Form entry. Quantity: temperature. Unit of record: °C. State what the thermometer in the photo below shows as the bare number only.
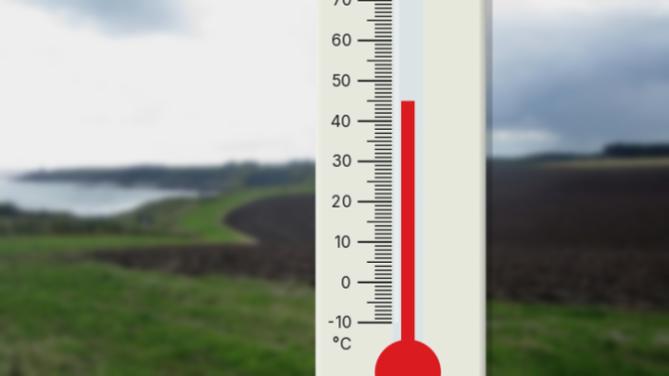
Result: 45
